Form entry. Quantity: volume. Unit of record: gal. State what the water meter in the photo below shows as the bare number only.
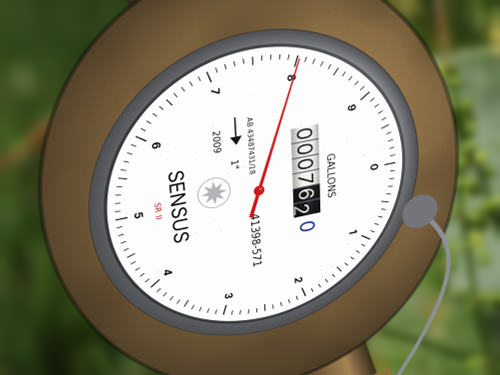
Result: 7618.0
